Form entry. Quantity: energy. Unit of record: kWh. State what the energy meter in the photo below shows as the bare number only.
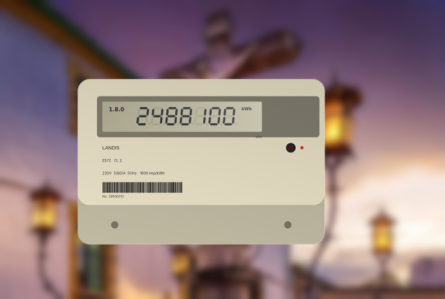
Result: 2488100
